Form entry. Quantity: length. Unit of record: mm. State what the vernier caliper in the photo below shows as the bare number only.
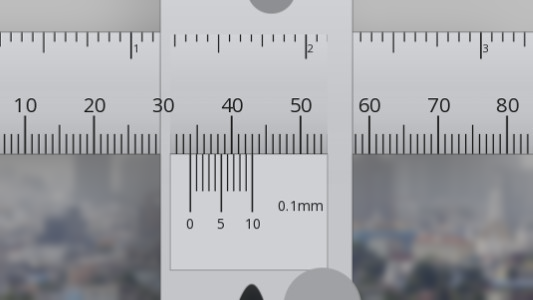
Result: 34.0
